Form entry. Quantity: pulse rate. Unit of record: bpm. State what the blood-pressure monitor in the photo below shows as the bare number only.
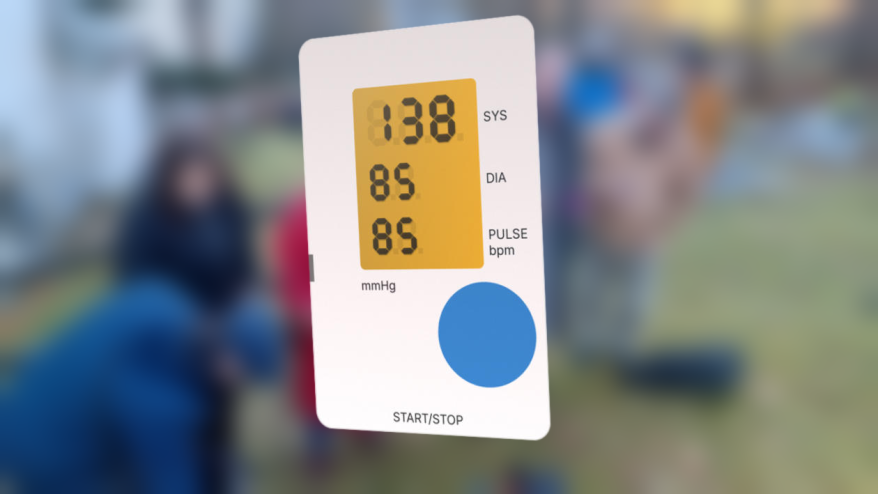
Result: 85
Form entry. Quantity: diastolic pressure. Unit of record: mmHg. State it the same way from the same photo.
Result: 85
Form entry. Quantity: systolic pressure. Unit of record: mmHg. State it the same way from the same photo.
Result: 138
